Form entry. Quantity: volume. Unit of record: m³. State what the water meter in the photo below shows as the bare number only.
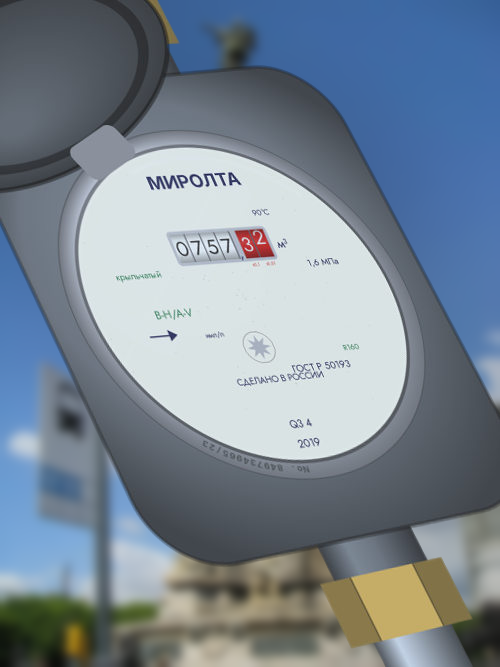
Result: 757.32
